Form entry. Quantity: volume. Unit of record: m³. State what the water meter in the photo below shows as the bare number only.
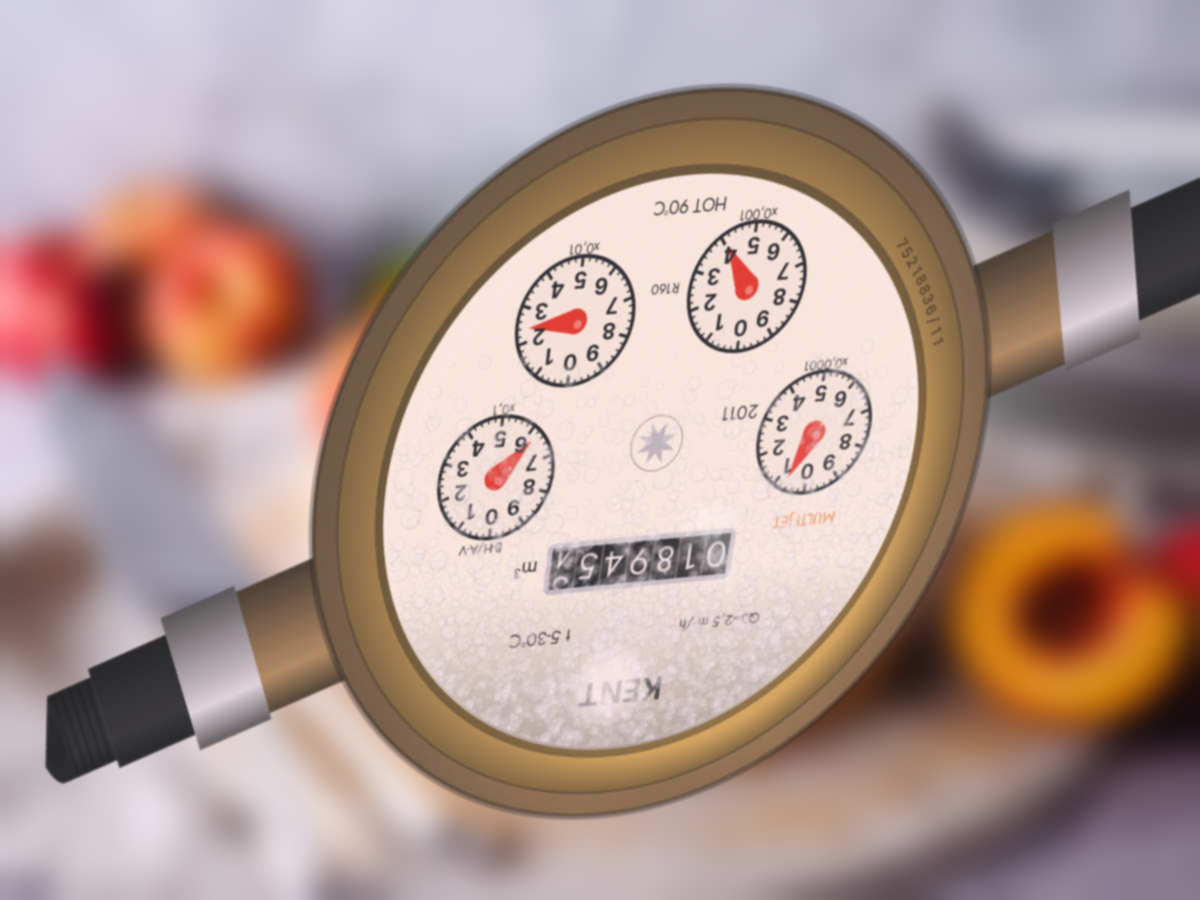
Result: 189453.6240
